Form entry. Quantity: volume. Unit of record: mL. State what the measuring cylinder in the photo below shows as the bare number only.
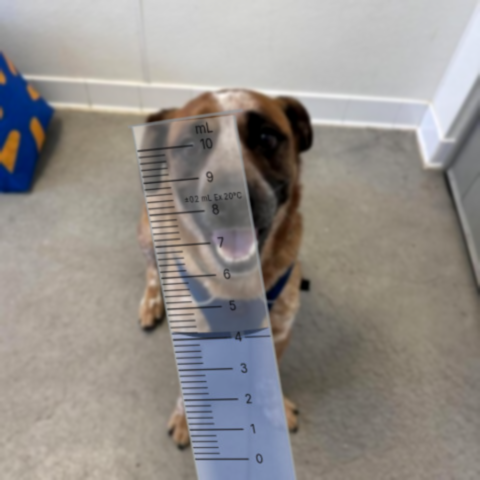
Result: 4
